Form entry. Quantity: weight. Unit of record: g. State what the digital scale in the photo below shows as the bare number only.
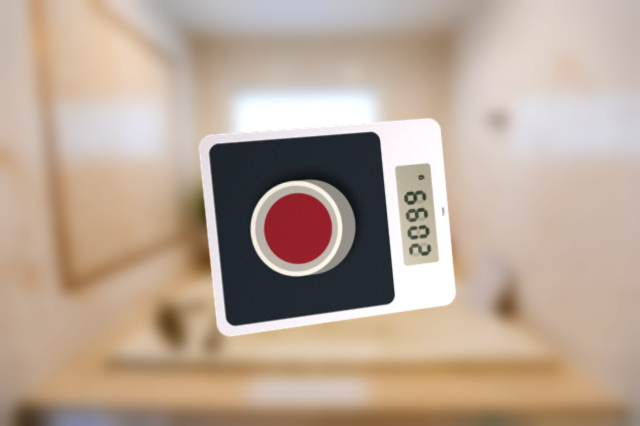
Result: 2099
